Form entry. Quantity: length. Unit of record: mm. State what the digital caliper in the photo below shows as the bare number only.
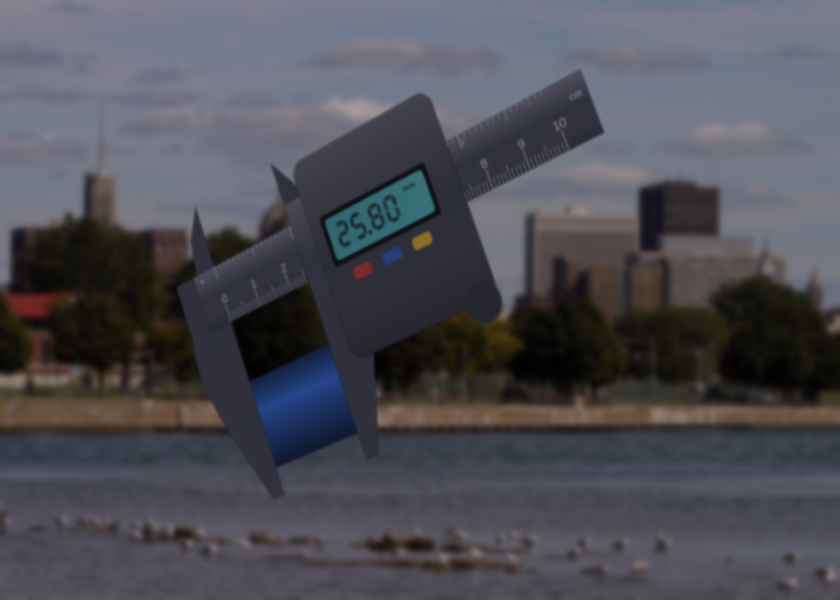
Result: 25.80
